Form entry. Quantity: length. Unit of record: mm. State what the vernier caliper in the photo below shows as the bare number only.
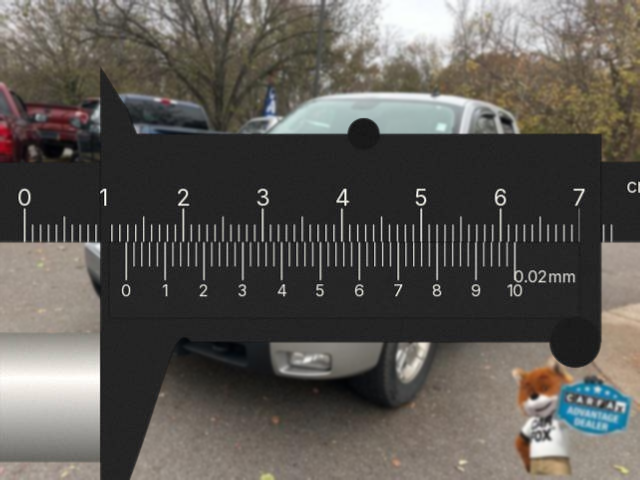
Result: 12.8
